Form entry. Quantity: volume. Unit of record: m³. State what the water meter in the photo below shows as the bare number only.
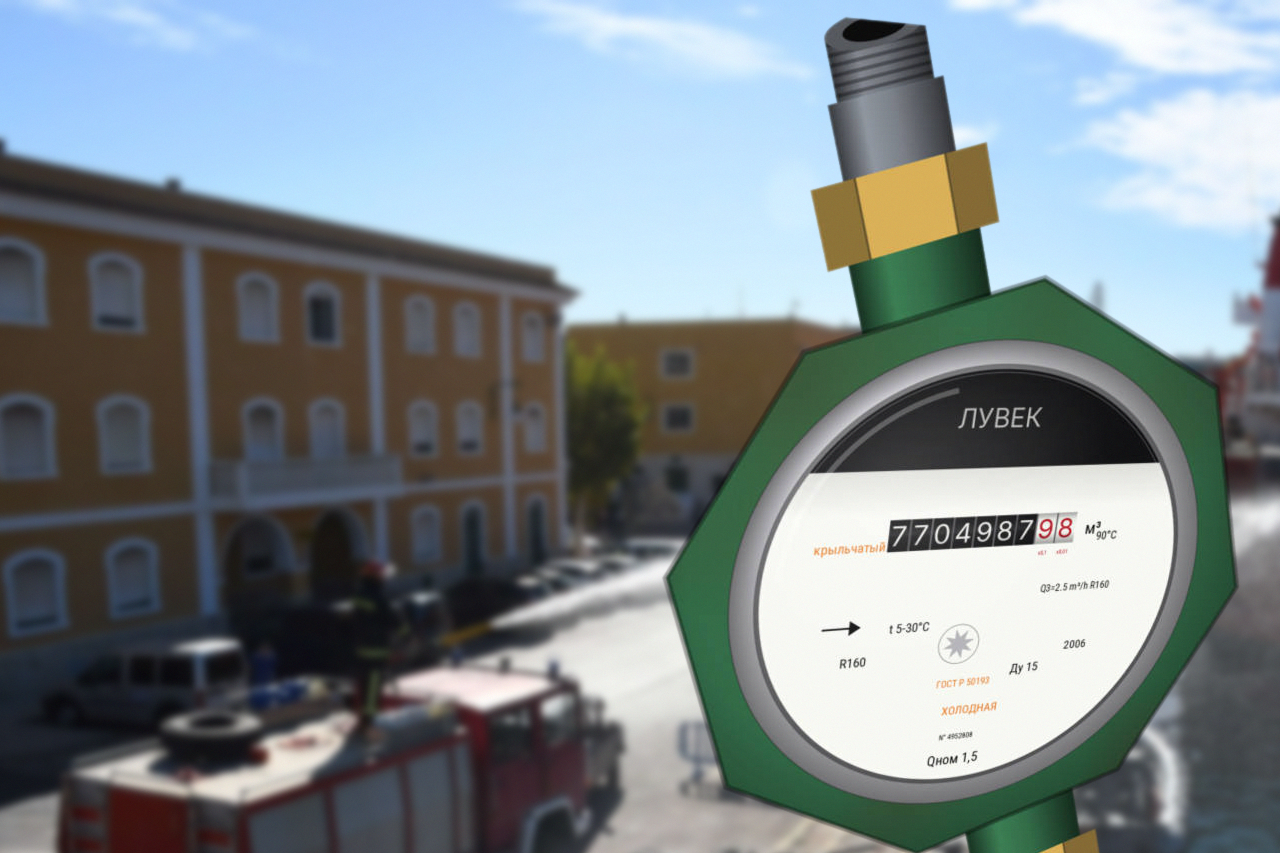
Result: 7704987.98
